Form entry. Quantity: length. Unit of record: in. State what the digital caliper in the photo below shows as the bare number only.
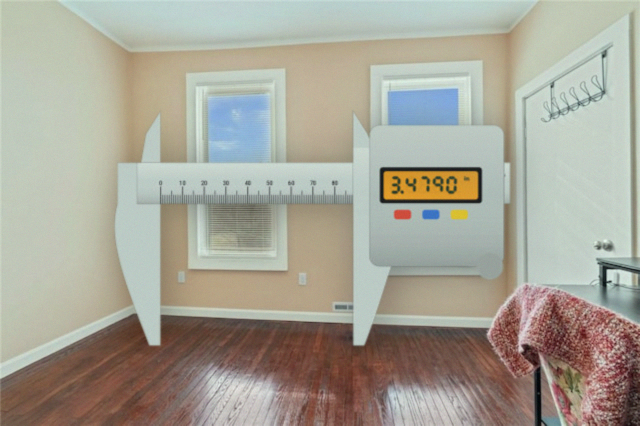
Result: 3.4790
